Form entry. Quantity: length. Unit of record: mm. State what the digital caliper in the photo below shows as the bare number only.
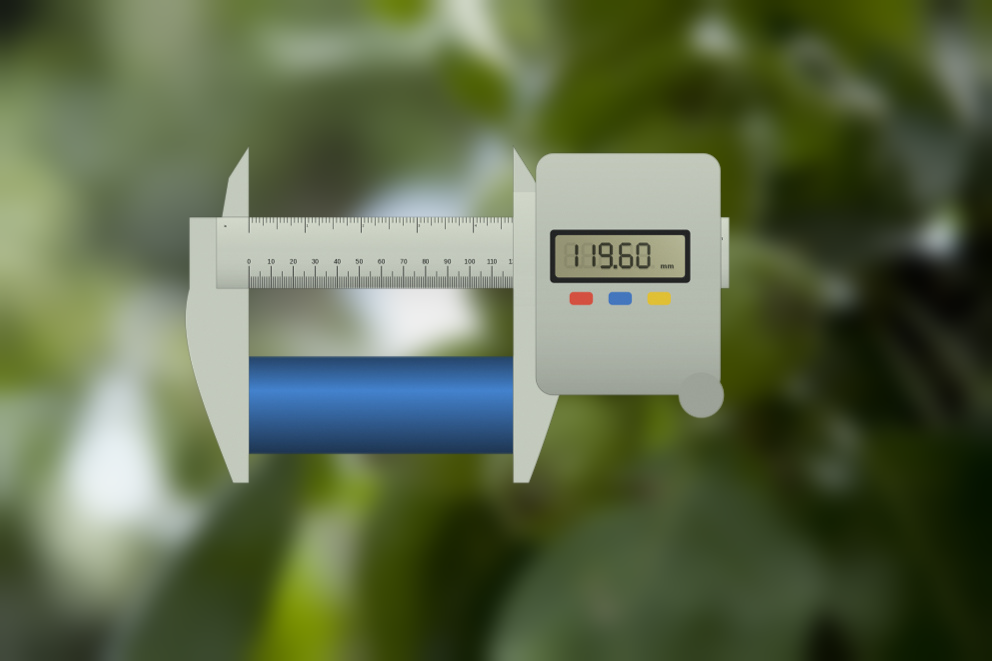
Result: 119.60
